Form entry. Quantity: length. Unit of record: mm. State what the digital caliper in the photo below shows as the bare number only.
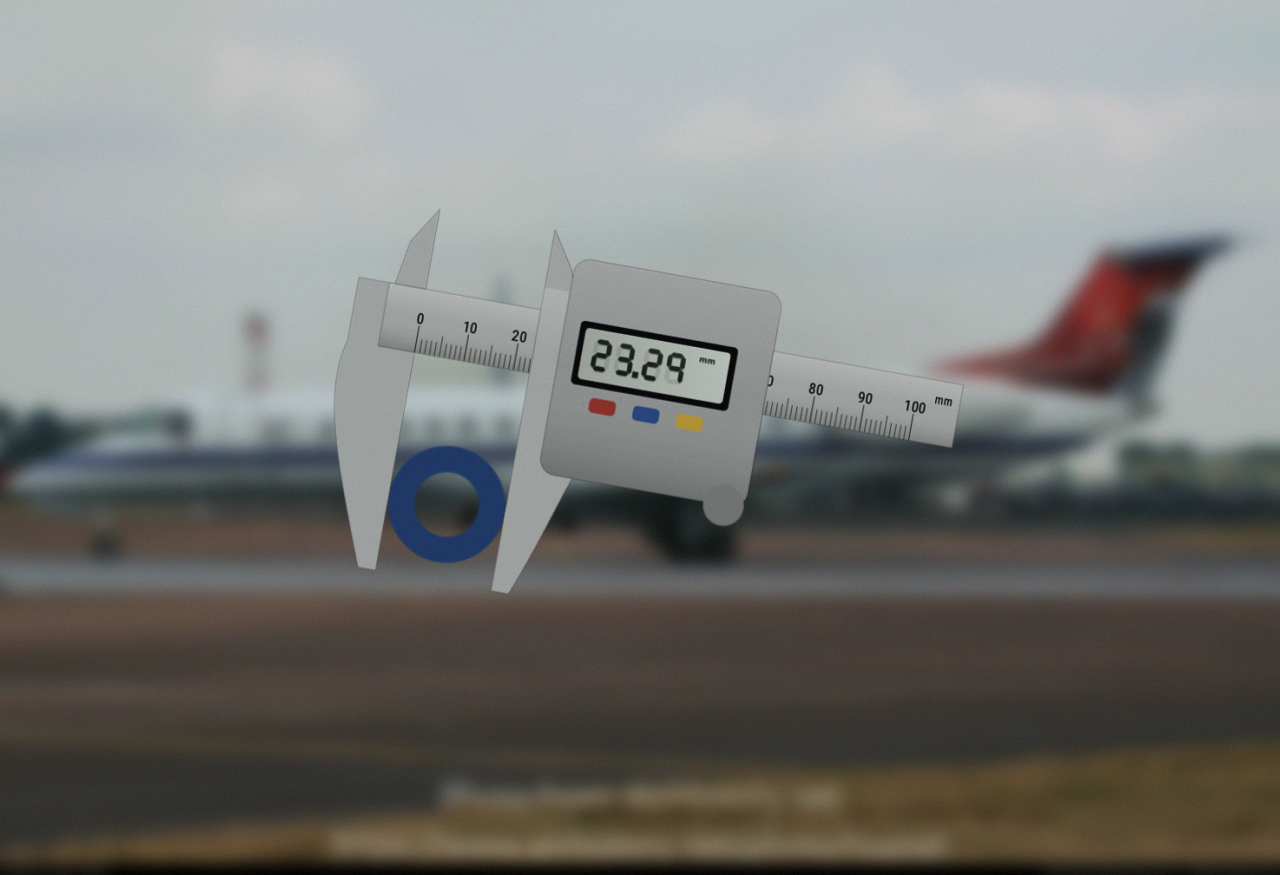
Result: 23.29
